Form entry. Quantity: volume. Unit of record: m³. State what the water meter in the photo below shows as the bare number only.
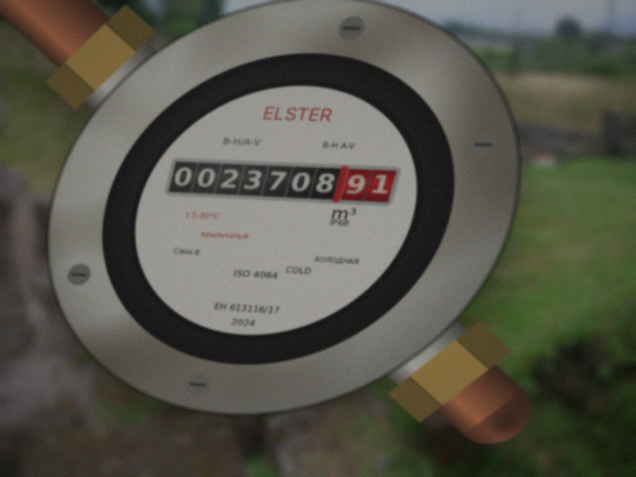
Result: 23708.91
